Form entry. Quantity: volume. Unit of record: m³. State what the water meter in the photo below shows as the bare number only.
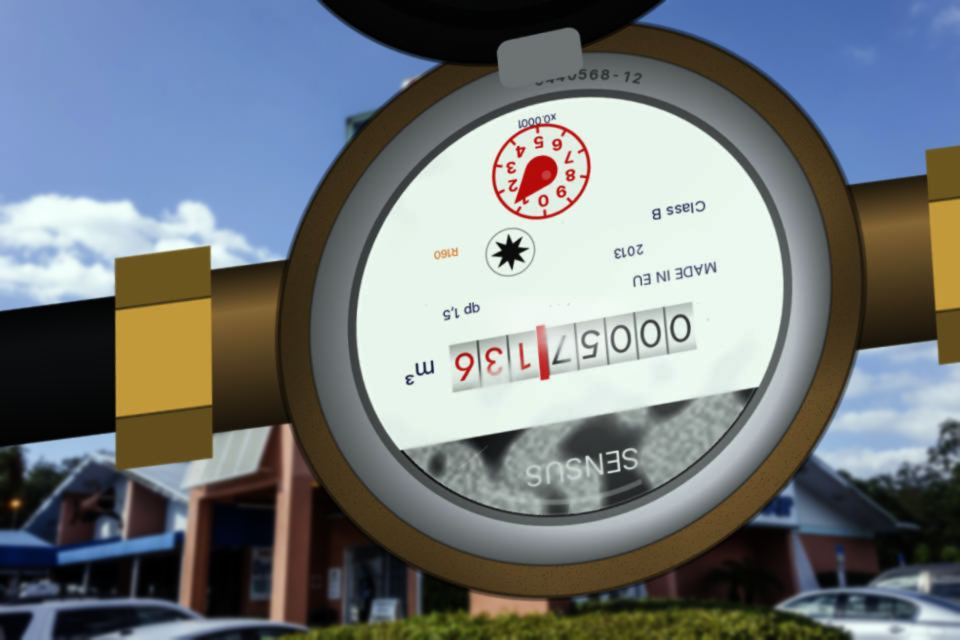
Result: 57.1361
